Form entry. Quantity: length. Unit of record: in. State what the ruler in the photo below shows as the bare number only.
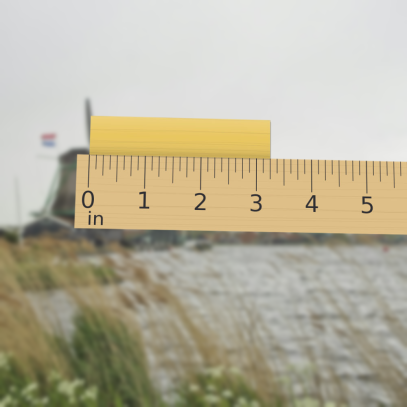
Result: 3.25
